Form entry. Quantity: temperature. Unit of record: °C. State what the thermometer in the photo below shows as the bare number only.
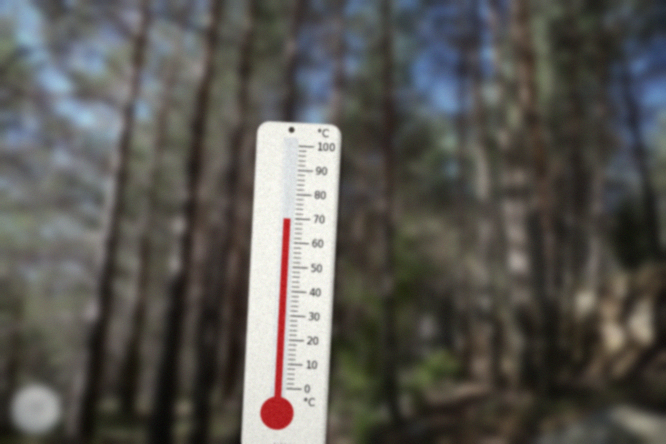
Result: 70
